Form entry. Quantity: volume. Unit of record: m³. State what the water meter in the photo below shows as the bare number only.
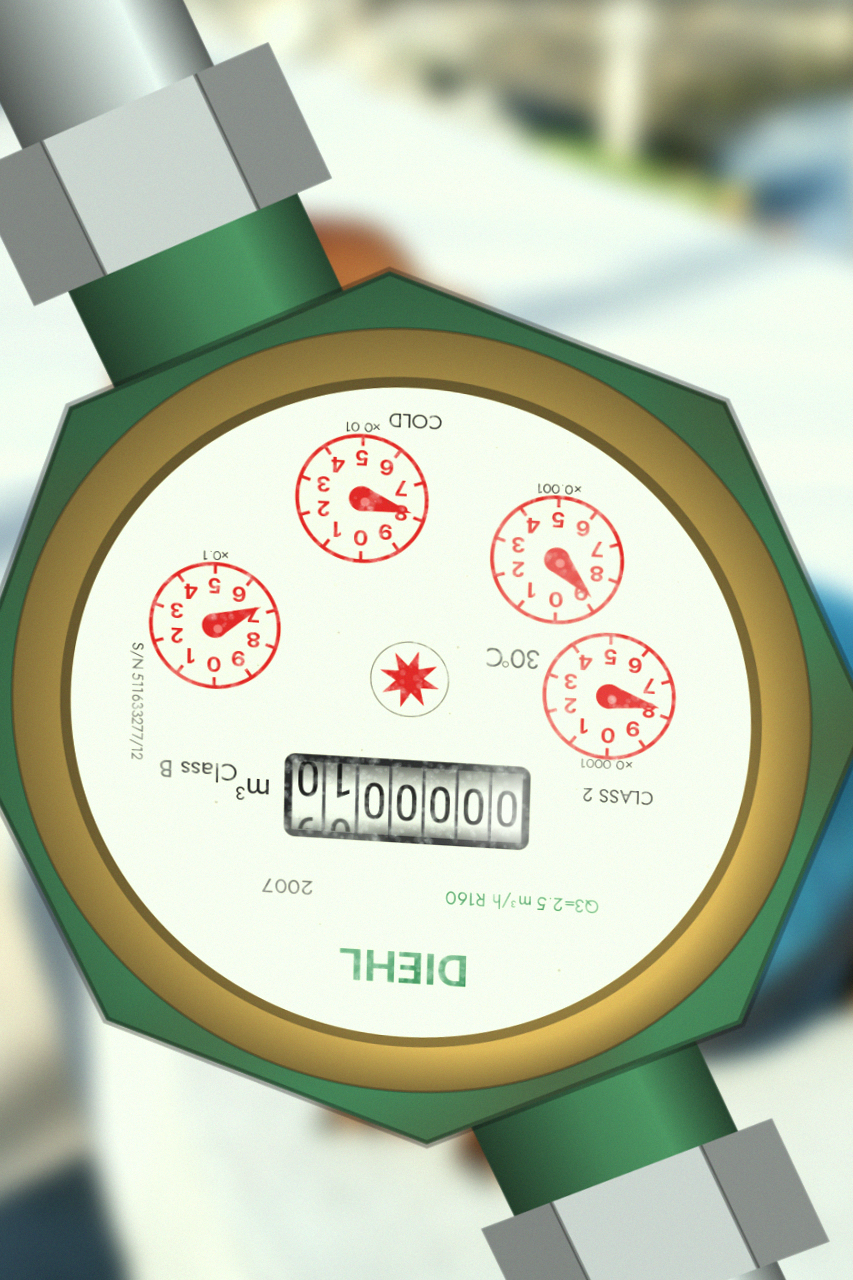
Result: 9.6787
